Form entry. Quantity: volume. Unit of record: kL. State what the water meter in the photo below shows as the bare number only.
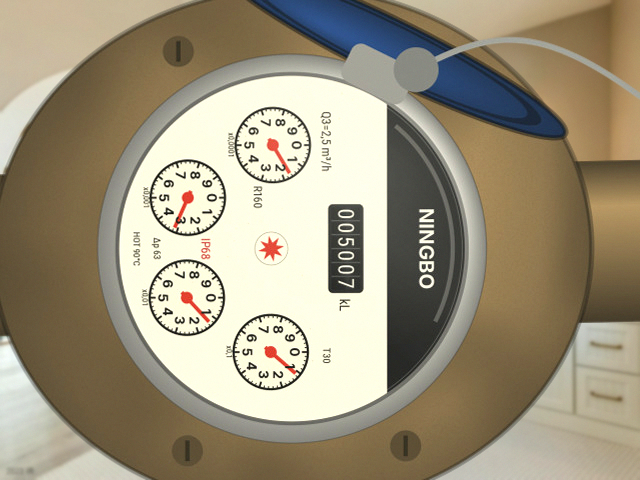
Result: 5007.1131
